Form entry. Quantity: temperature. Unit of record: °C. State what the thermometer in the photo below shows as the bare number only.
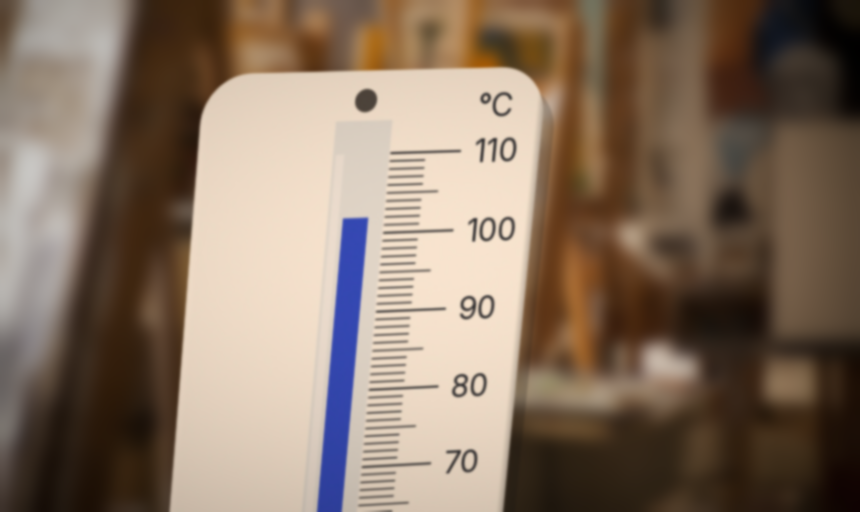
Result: 102
